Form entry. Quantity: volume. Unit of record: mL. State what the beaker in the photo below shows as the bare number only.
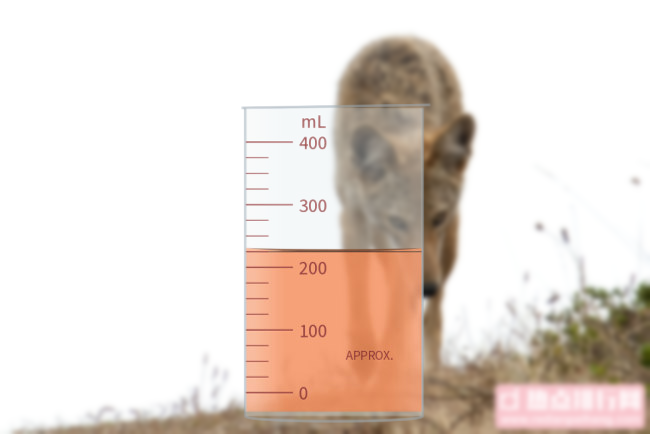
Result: 225
